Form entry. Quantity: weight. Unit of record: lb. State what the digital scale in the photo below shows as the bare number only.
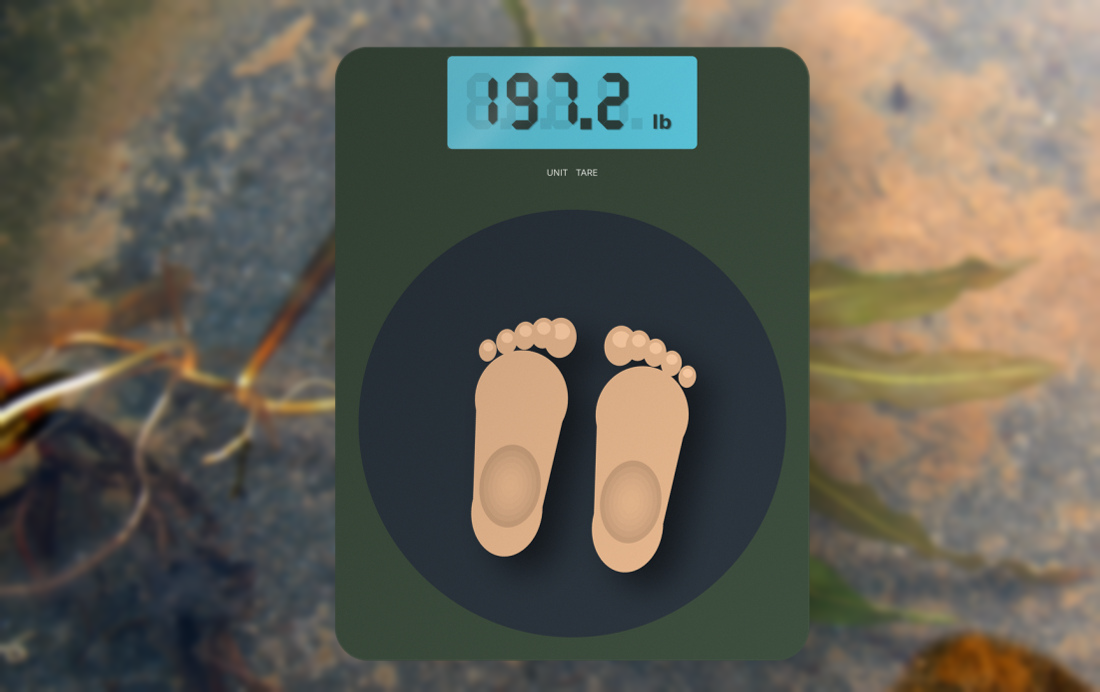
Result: 197.2
